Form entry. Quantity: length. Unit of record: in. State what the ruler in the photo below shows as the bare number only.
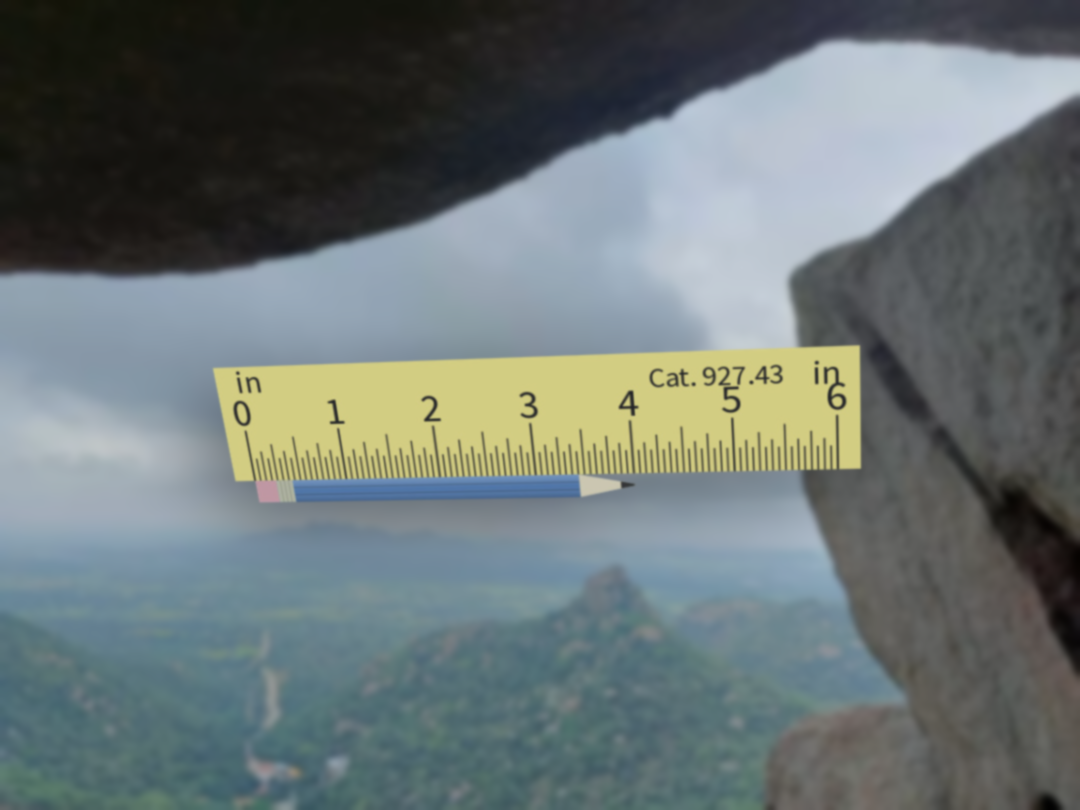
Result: 4
